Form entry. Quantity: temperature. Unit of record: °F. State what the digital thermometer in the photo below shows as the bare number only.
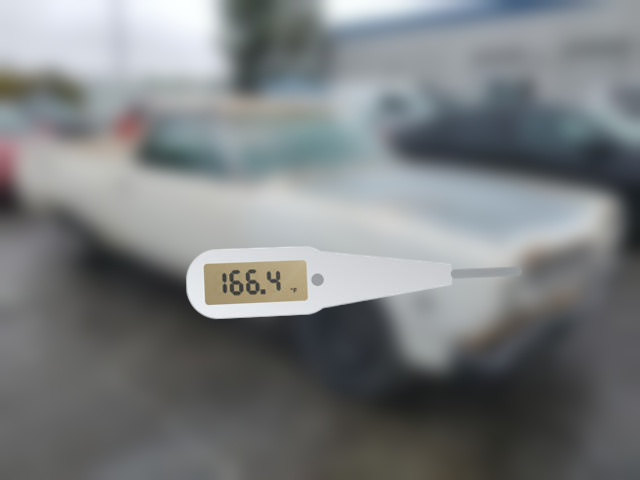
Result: 166.4
